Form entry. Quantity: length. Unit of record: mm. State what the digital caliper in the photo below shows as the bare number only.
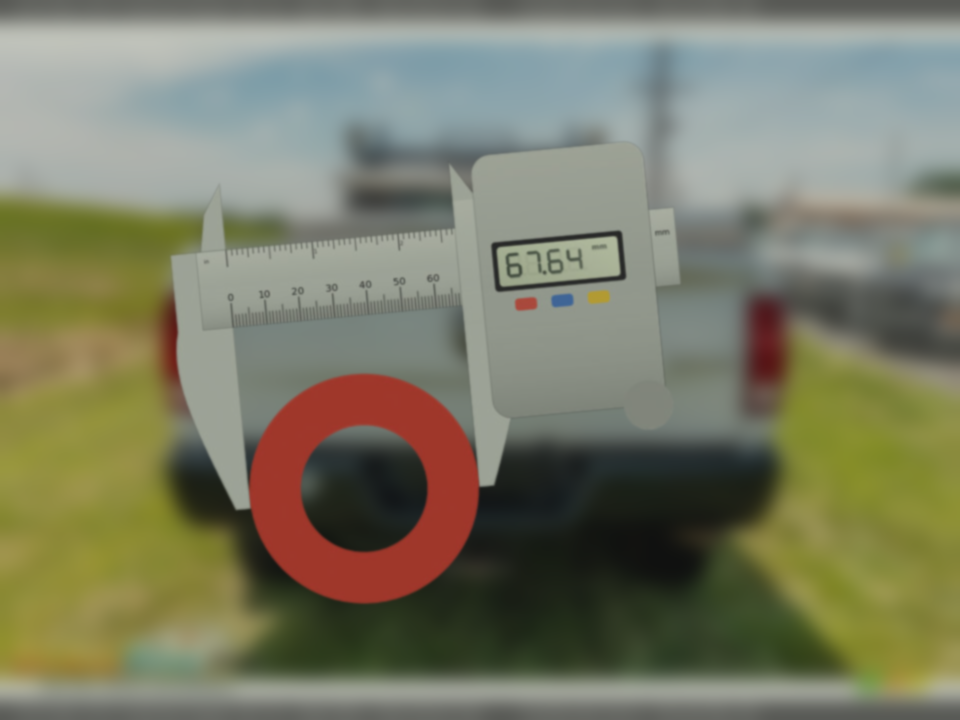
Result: 67.64
